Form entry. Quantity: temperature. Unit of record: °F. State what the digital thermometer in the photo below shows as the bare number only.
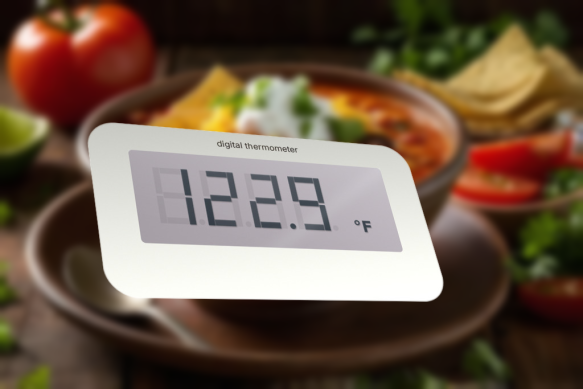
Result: 122.9
